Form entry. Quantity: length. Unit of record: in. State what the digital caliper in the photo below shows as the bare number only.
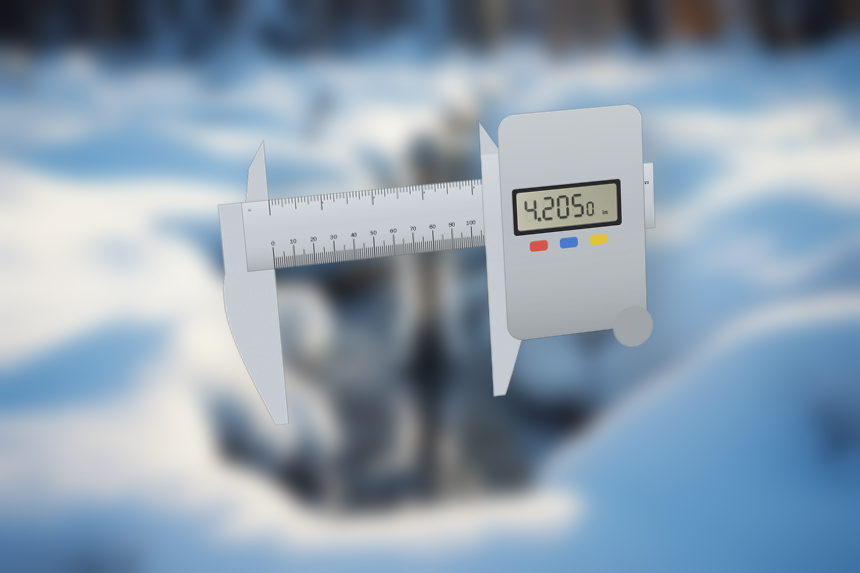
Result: 4.2050
